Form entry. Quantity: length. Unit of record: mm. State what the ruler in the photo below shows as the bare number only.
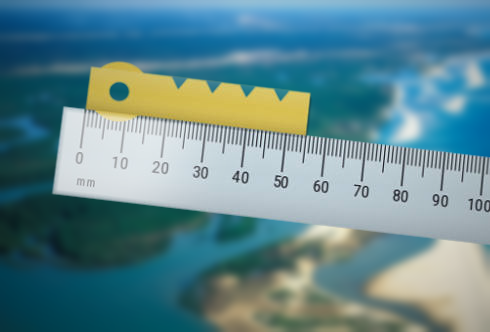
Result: 55
